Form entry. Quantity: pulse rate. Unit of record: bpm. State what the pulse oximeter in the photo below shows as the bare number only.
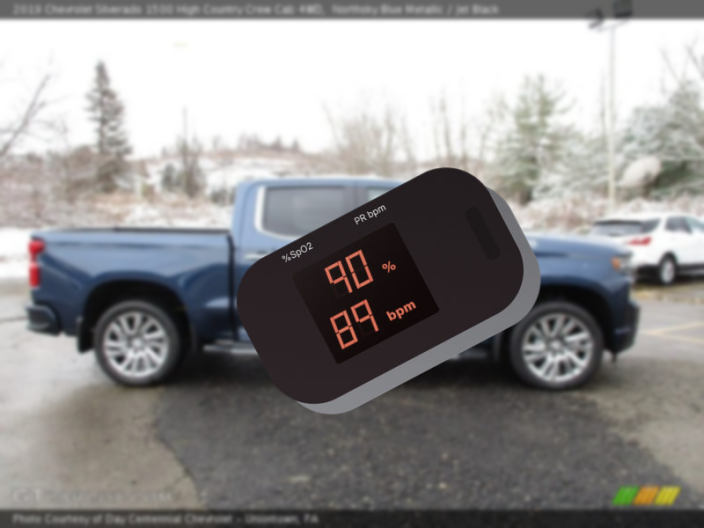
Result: 89
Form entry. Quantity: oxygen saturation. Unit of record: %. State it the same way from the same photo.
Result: 90
